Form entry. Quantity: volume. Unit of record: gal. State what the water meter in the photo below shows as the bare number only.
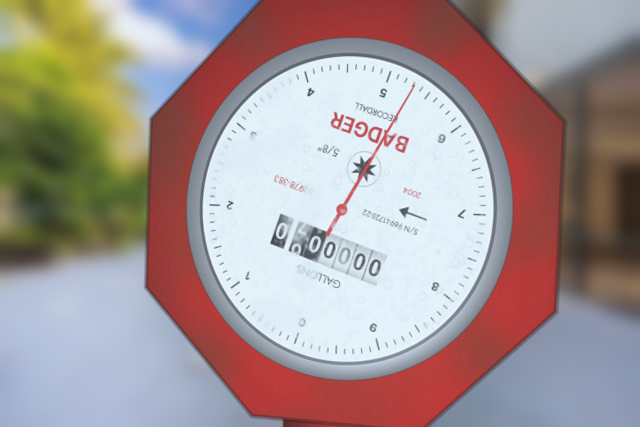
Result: 65.3
